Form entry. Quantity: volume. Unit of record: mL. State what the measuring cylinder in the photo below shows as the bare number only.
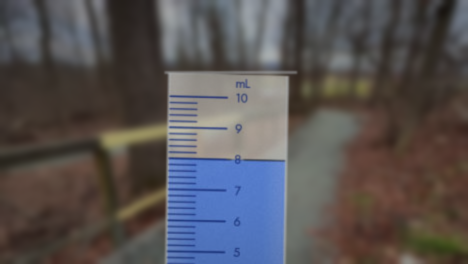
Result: 8
